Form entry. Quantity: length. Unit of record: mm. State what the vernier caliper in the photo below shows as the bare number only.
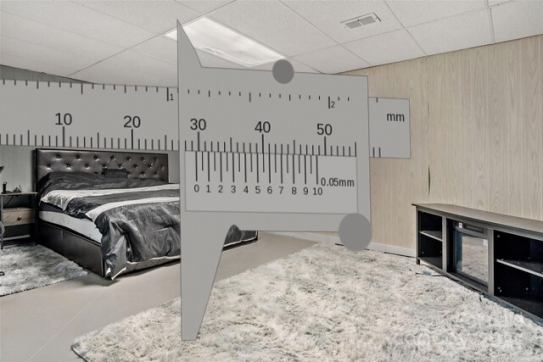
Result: 29.6
